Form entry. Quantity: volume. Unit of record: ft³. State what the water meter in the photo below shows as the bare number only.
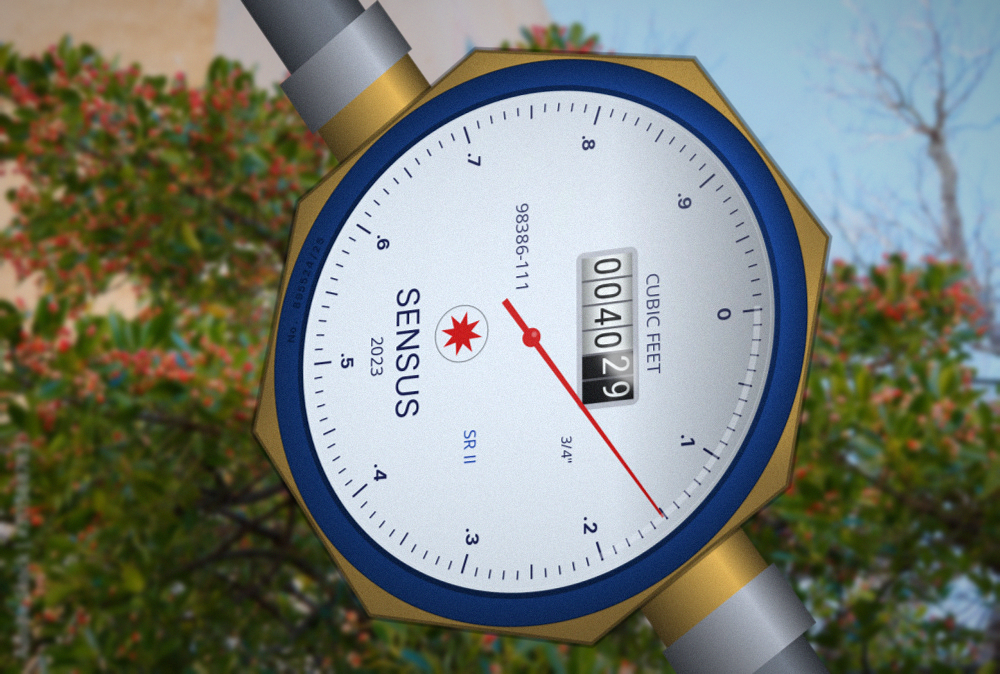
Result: 4029.15
